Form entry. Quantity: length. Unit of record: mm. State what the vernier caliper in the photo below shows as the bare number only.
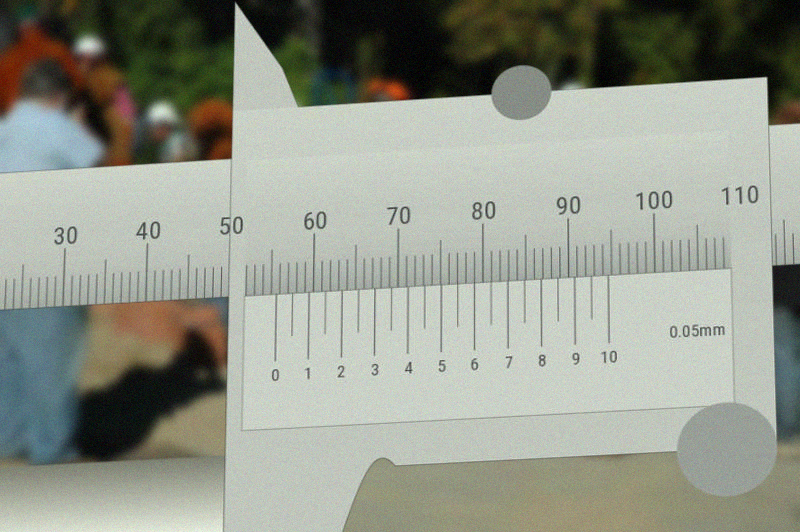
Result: 55.6
